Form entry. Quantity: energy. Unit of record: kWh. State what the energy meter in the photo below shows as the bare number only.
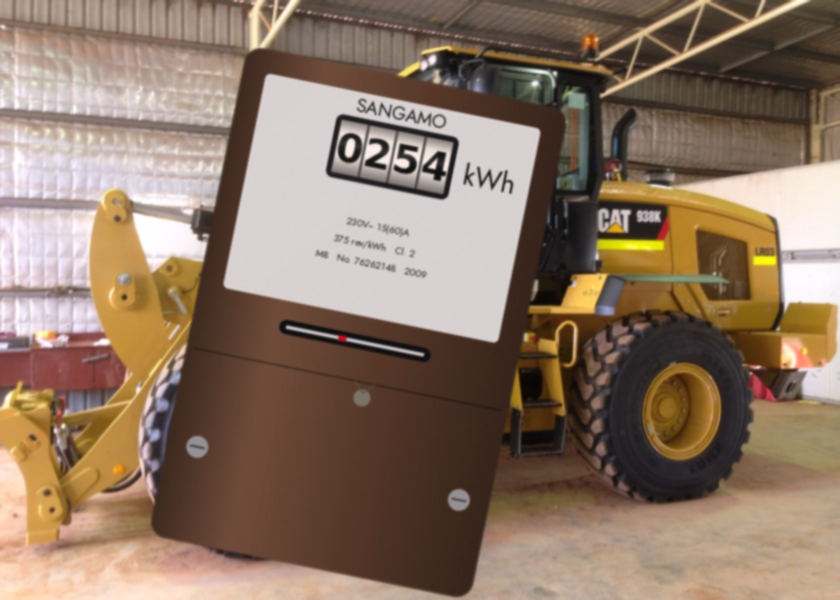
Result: 254
